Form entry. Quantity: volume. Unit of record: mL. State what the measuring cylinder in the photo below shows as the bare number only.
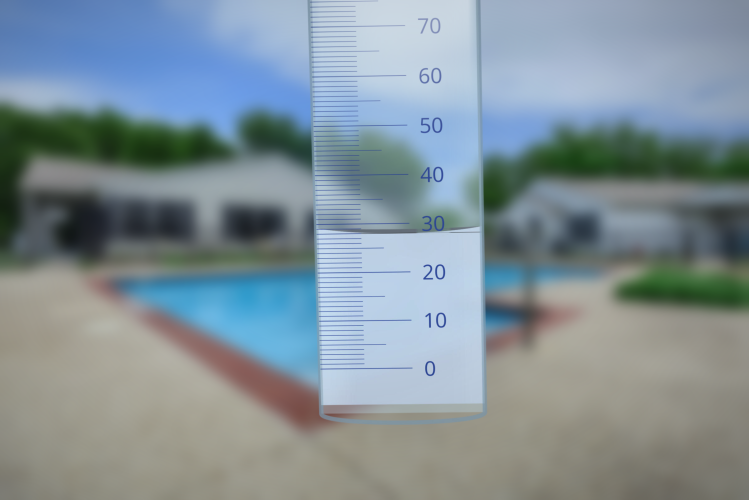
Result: 28
